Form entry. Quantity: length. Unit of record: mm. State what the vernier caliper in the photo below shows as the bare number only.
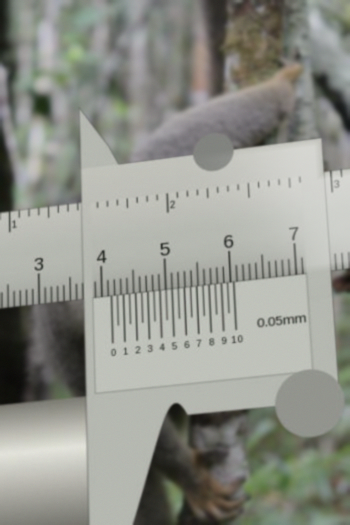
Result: 41.5
